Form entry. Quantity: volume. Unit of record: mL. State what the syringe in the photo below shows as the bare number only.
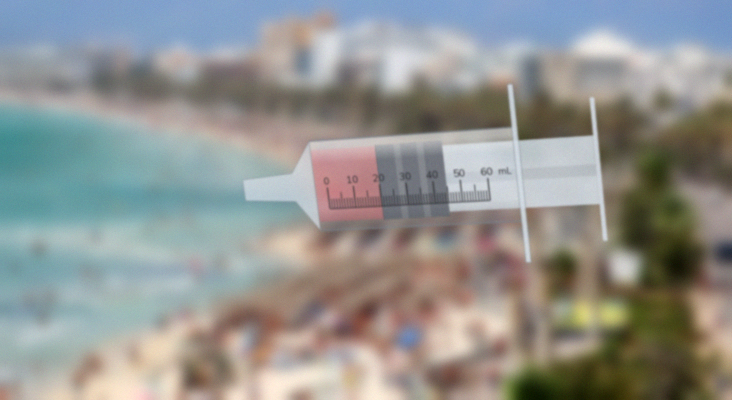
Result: 20
